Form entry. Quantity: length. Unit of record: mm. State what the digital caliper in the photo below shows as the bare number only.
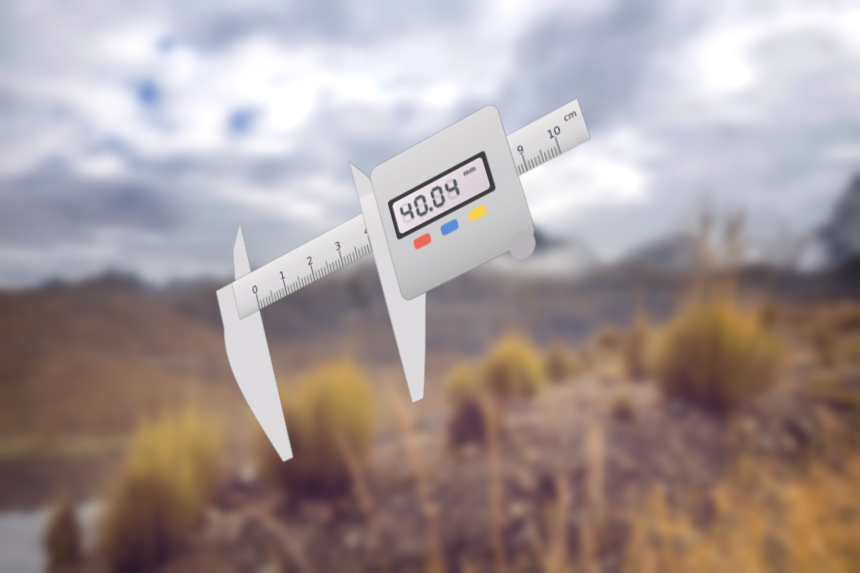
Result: 40.04
